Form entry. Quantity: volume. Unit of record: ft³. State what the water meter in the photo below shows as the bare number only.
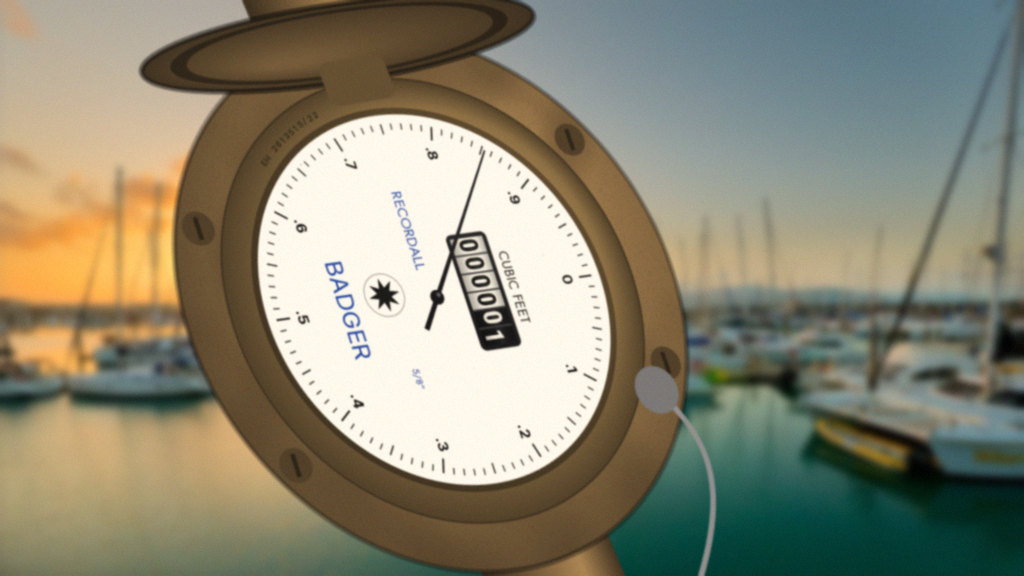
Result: 0.85
